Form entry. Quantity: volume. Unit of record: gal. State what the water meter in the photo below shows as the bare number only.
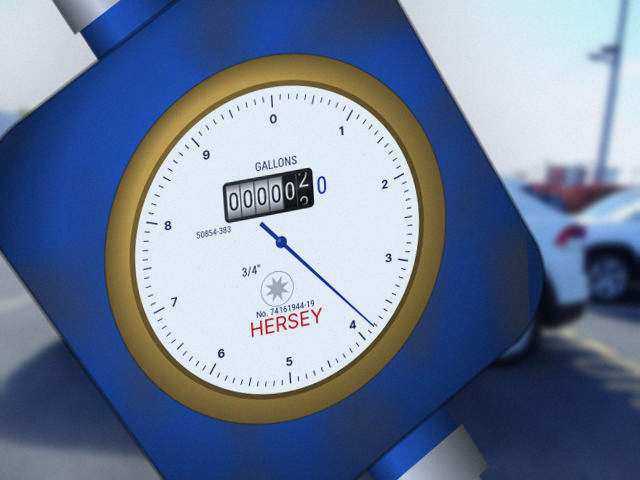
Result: 23.8
